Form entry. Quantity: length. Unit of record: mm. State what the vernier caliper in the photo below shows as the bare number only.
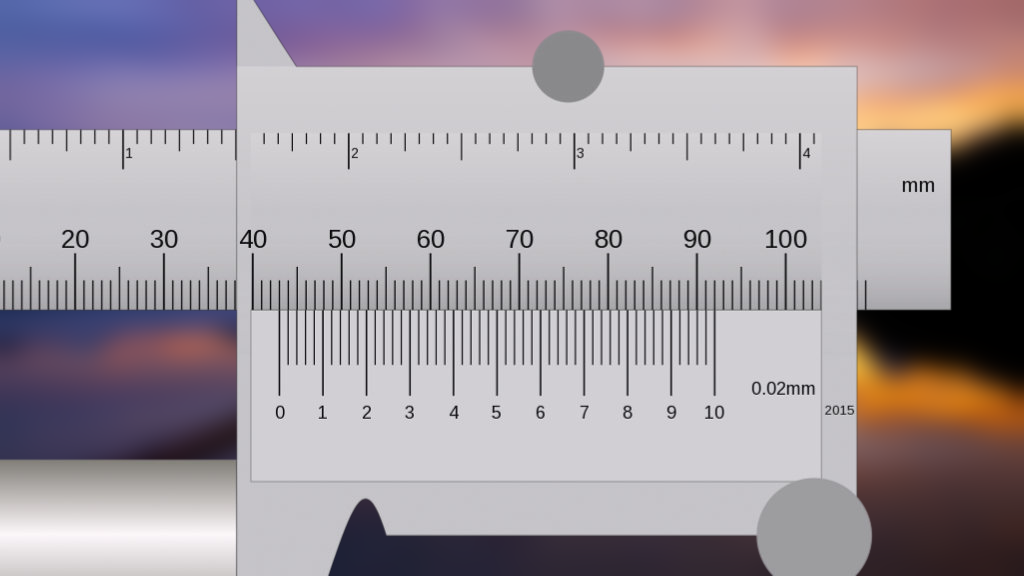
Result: 43.0
